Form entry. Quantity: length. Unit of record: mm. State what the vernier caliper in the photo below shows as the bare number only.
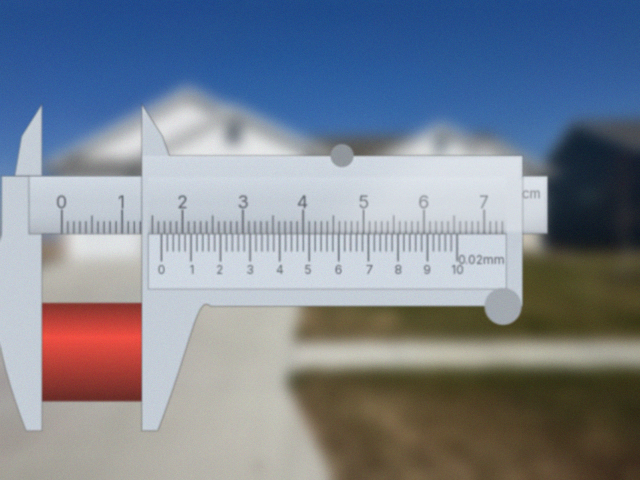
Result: 16.5
